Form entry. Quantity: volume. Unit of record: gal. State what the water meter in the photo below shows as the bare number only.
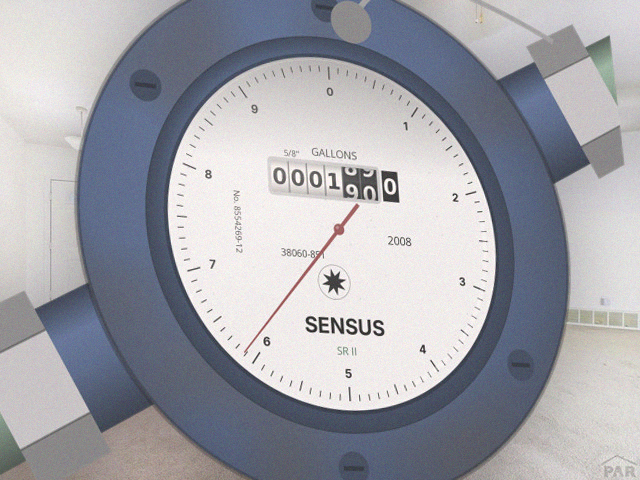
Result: 1896.1
